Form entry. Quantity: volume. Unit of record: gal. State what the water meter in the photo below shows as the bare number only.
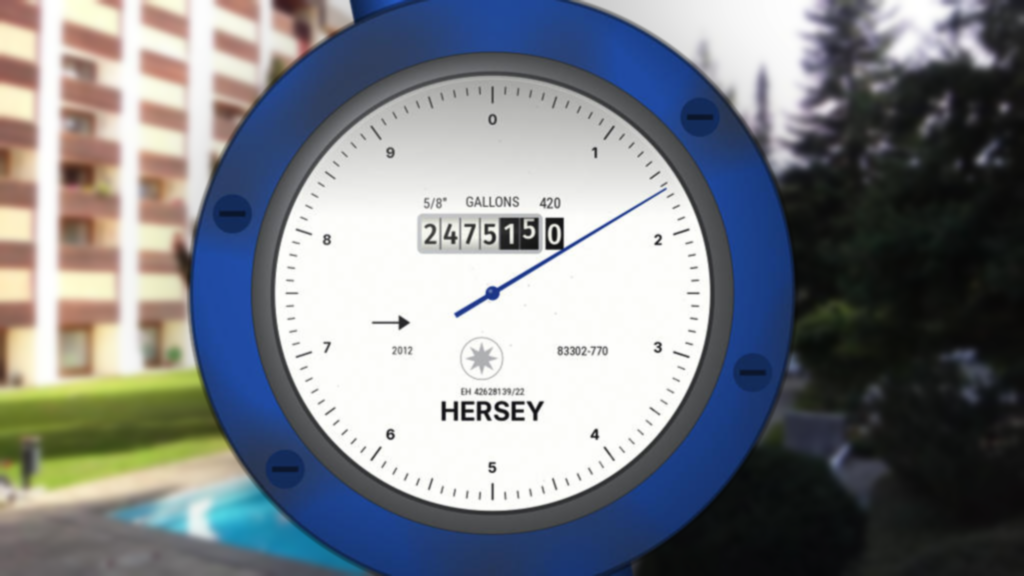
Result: 2475151.6
